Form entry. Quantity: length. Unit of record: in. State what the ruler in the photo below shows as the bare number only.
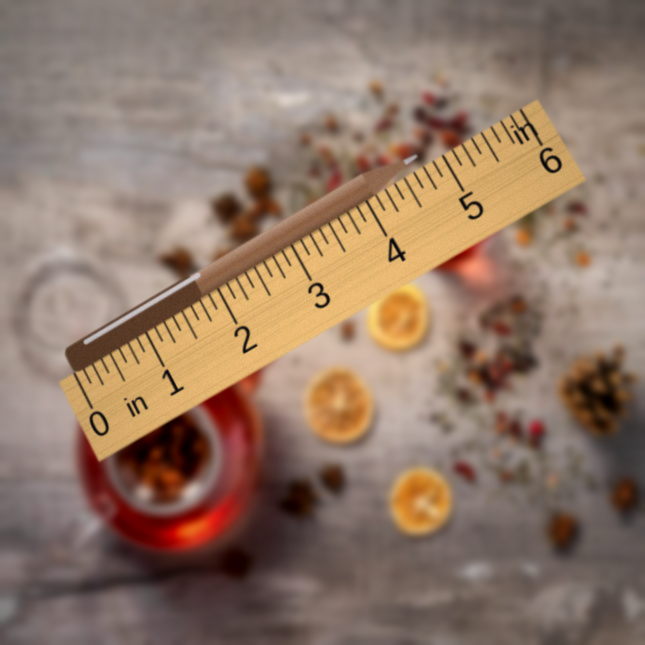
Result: 4.75
